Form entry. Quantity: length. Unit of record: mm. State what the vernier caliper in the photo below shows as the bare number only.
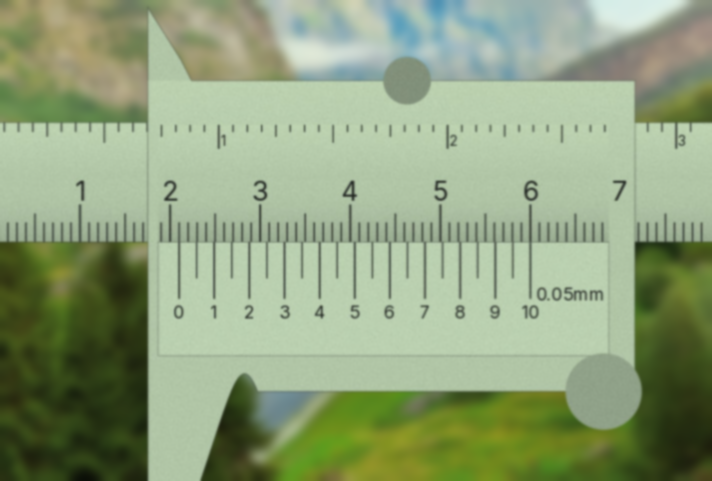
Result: 21.0
